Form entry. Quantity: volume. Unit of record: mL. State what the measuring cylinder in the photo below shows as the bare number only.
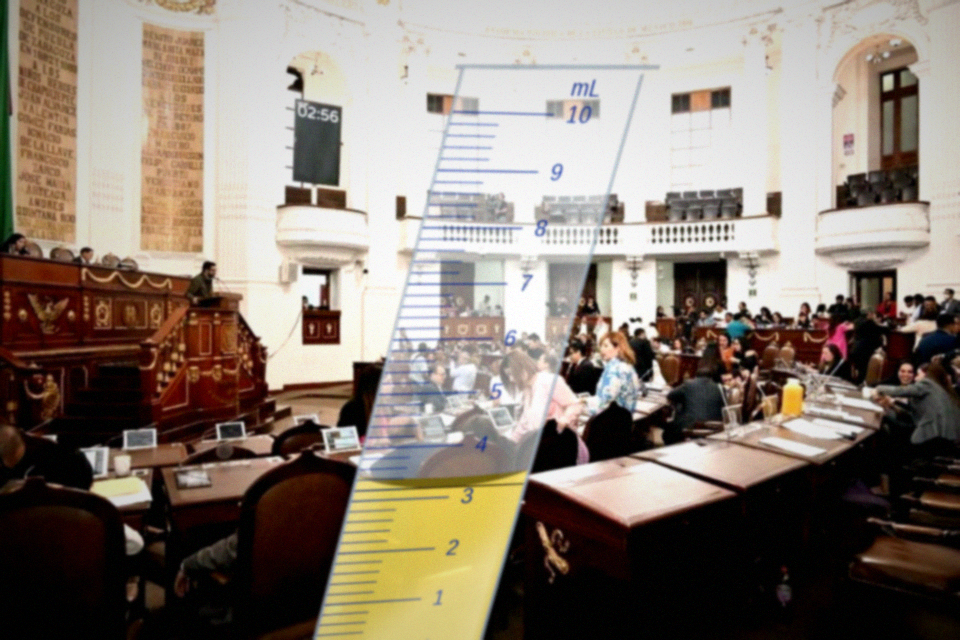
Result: 3.2
